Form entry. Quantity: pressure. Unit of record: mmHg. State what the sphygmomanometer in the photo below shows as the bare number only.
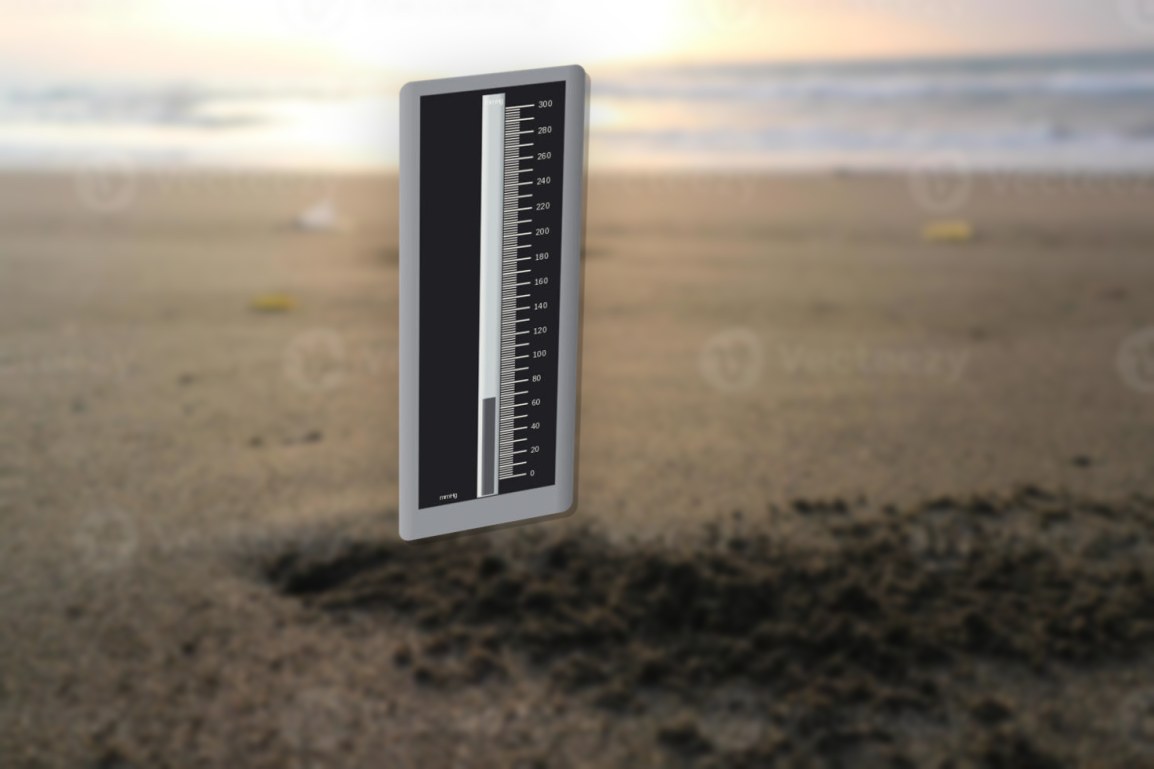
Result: 70
